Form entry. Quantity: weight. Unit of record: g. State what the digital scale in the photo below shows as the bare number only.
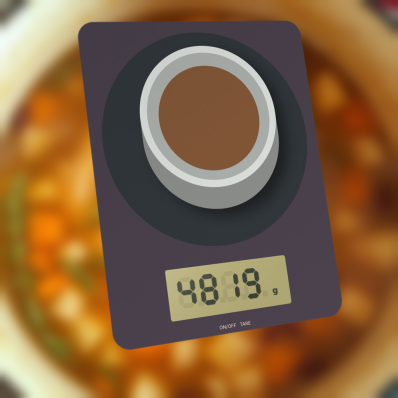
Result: 4819
